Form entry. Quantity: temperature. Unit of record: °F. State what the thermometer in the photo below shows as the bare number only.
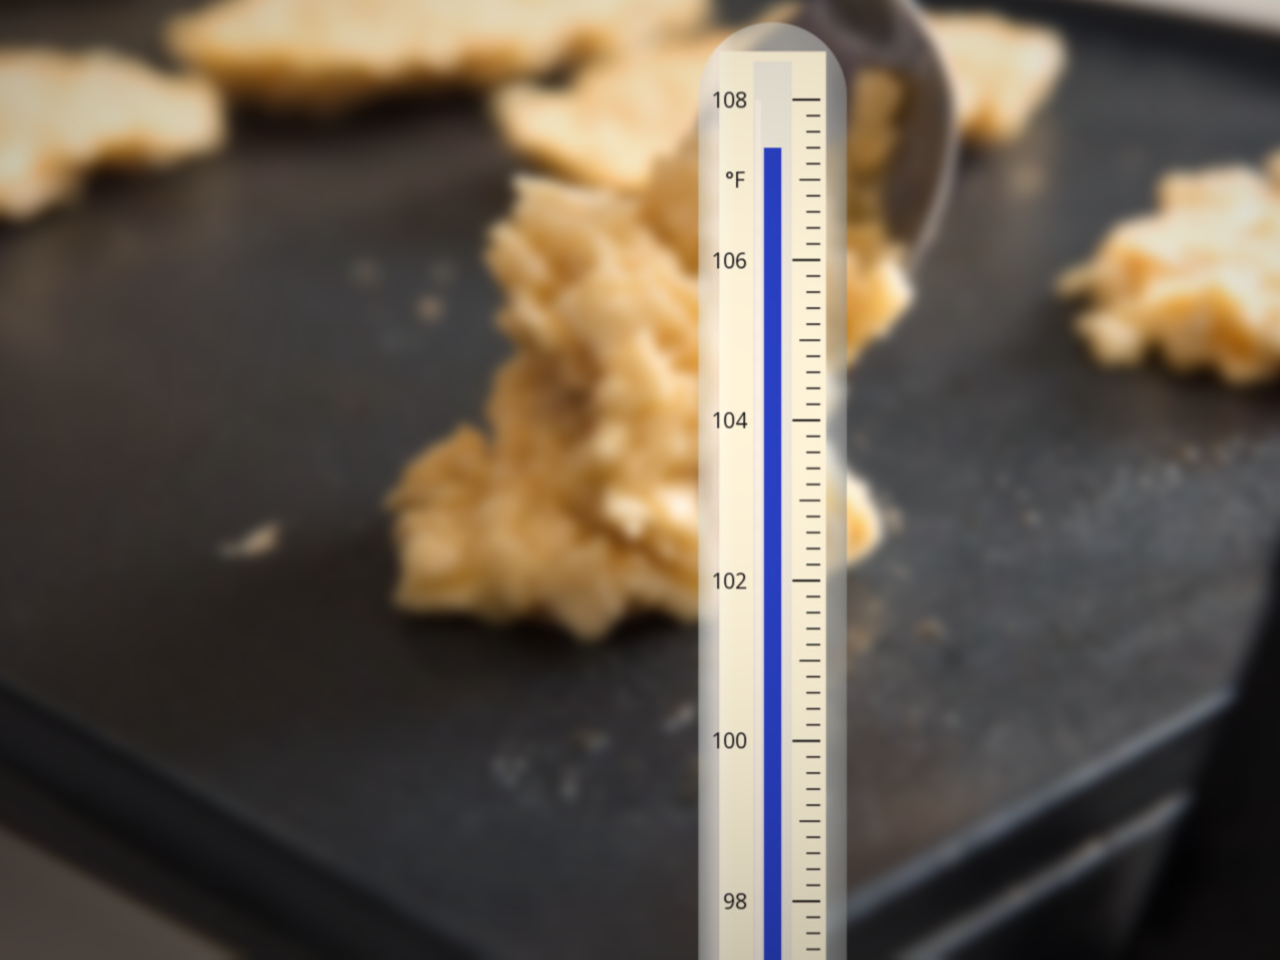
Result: 107.4
